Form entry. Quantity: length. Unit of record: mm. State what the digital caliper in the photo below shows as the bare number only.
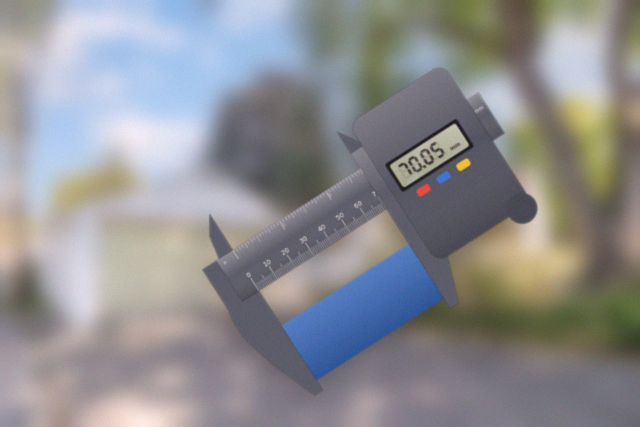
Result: 70.05
